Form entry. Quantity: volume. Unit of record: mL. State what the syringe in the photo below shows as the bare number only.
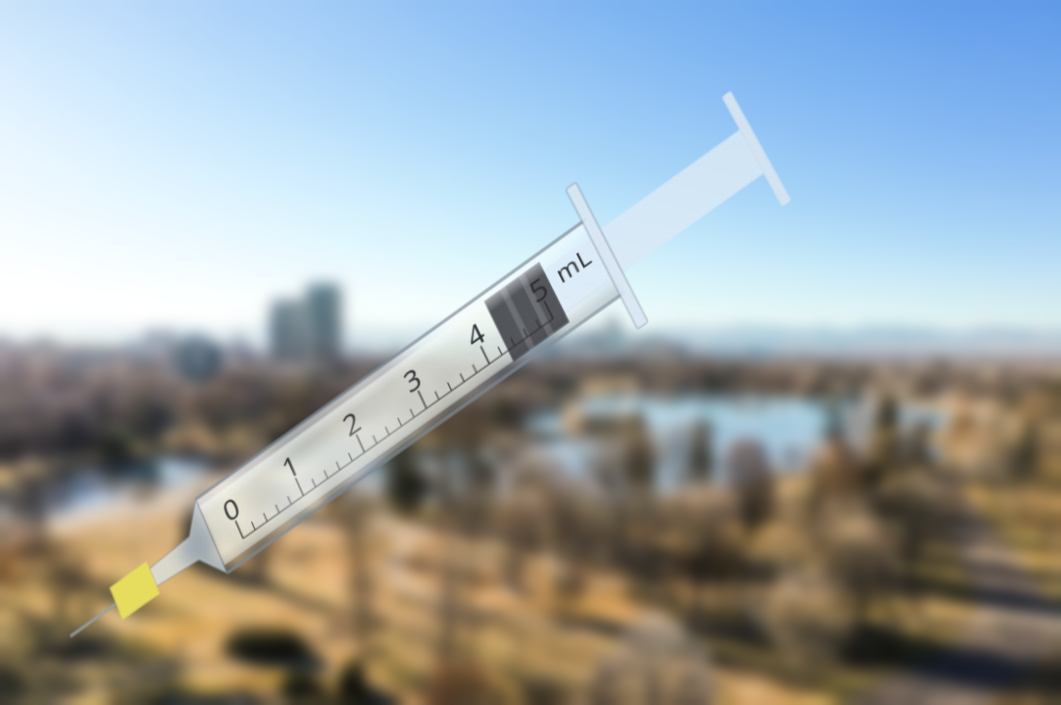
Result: 4.3
